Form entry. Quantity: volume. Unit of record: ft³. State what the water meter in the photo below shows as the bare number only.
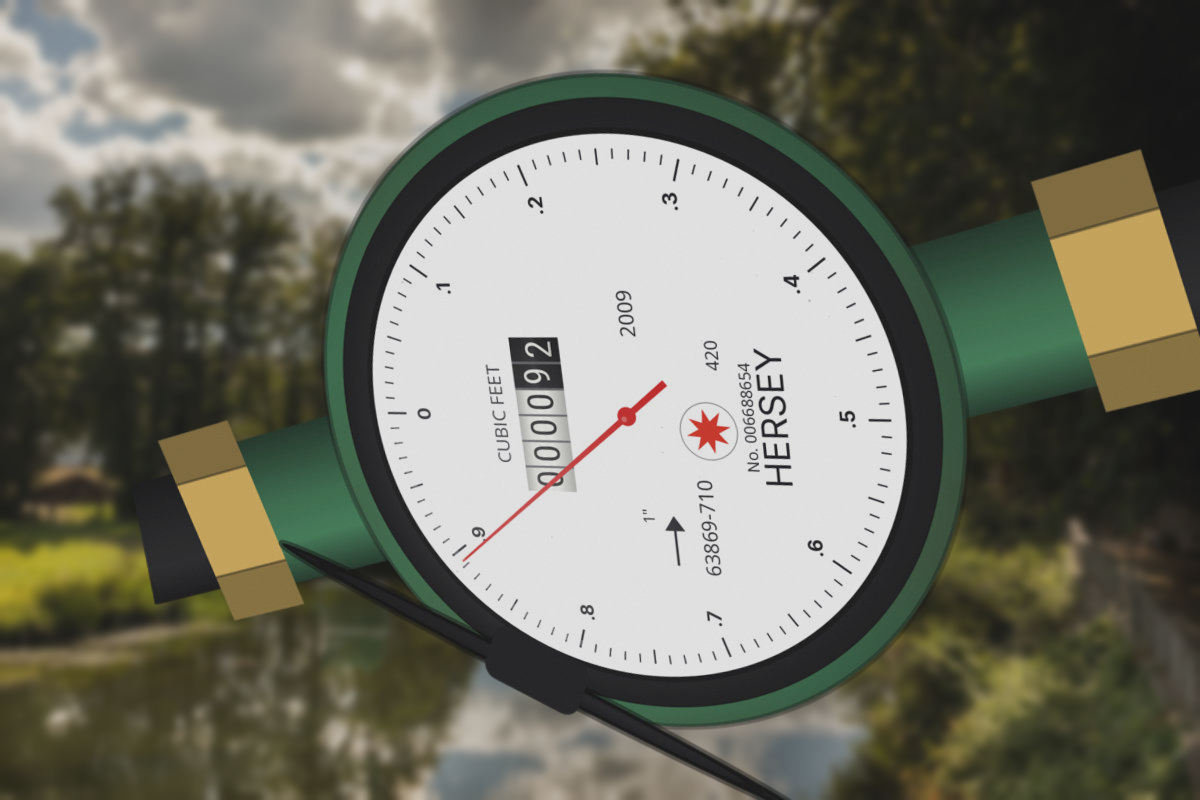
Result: 91.89
